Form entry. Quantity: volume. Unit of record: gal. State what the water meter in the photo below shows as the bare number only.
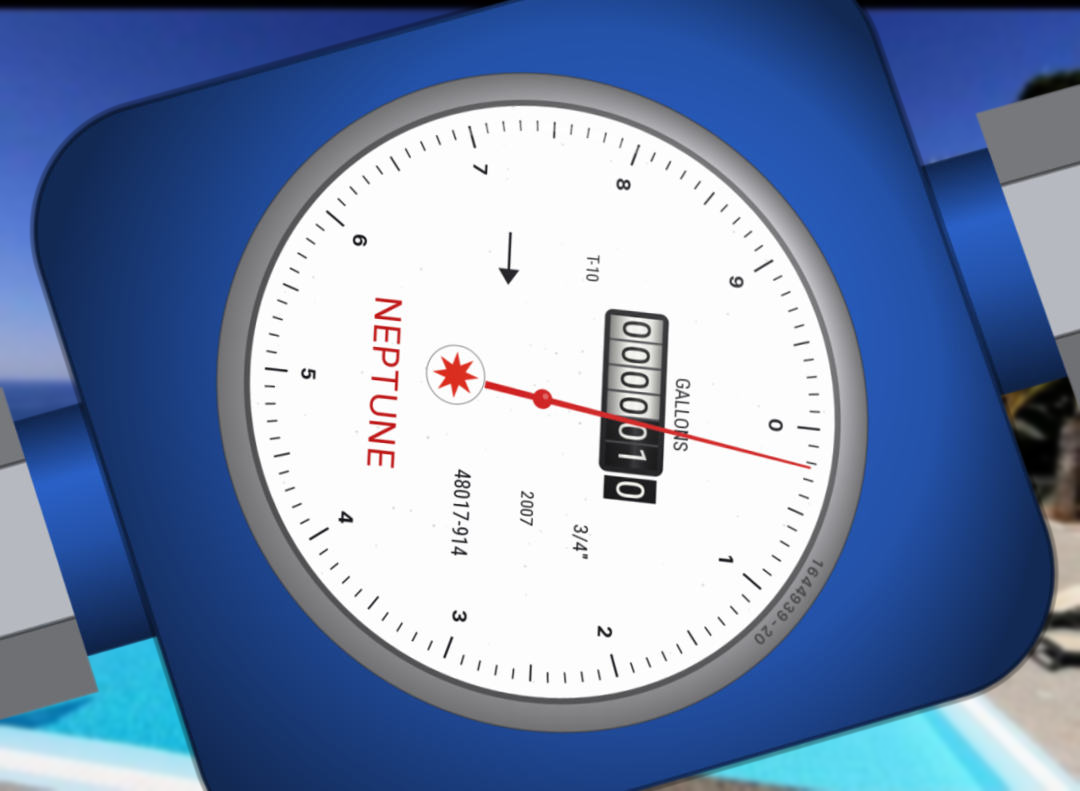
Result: 10.2
